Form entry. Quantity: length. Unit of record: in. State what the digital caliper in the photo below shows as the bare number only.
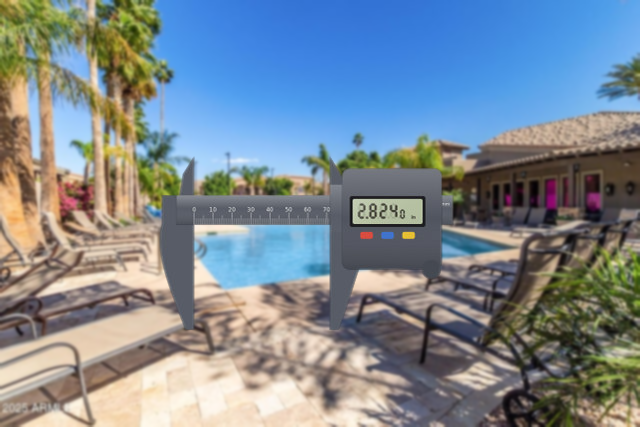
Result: 2.8240
